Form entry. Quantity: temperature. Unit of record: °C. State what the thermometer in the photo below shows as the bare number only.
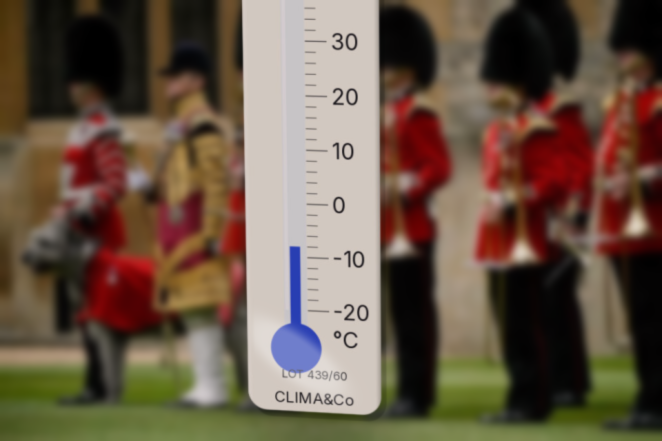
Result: -8
